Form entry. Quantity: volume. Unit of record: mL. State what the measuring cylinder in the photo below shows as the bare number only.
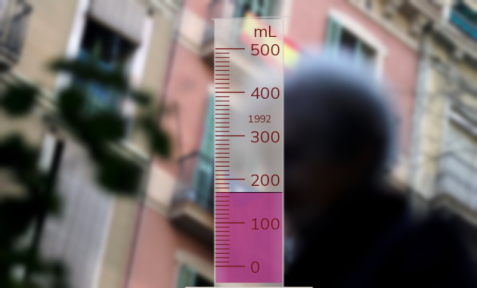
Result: 170
